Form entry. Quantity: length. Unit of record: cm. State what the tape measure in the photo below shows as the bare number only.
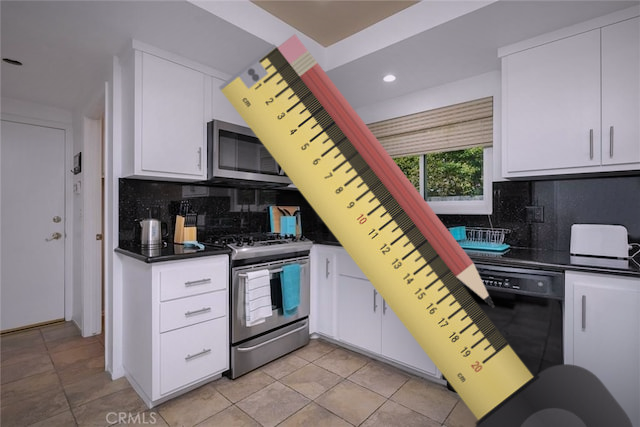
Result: 18
